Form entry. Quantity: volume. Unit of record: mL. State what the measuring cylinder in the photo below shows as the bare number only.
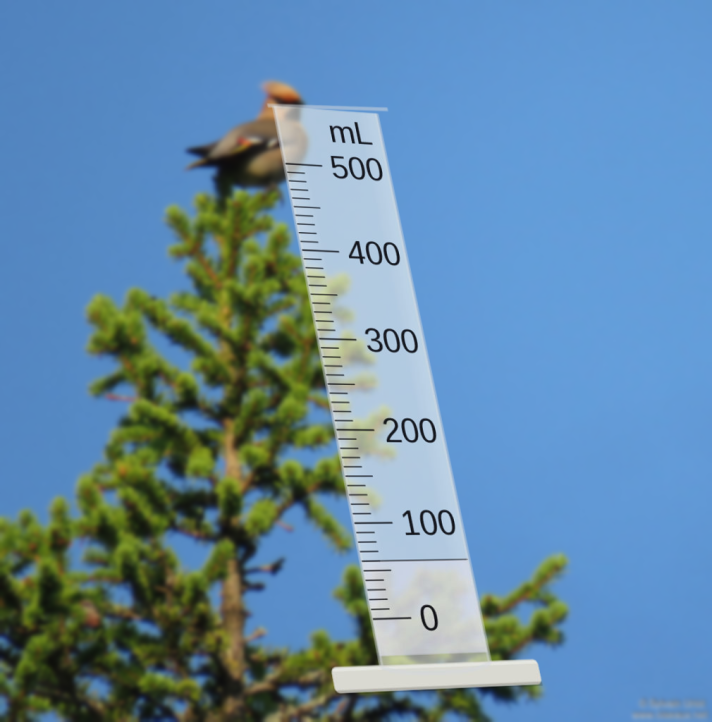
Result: 60
